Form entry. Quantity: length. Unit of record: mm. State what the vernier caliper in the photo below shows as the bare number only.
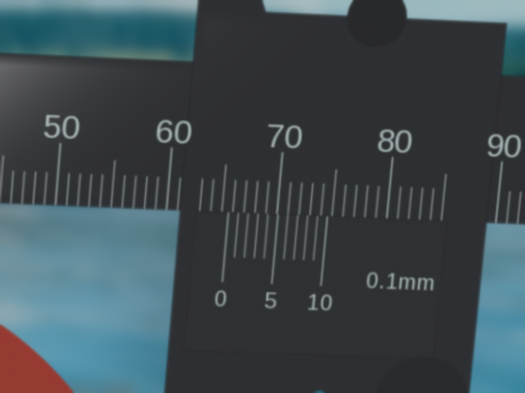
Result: 65.6
